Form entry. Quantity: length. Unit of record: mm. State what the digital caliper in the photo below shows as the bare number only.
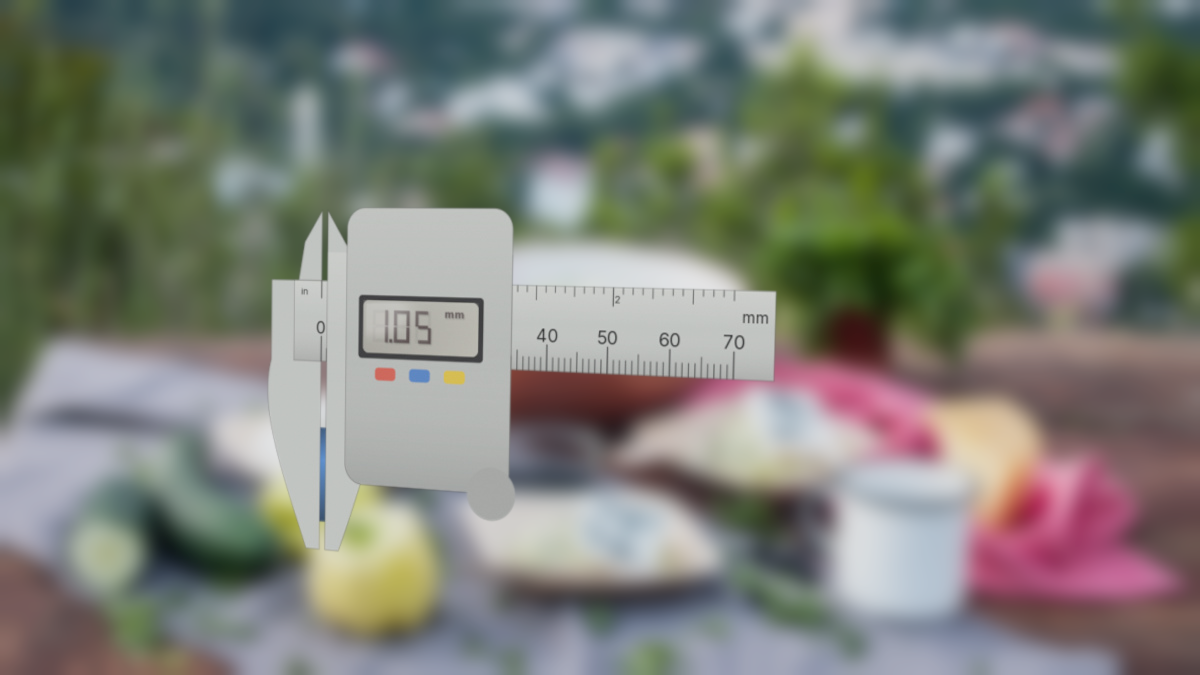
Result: 1.05
